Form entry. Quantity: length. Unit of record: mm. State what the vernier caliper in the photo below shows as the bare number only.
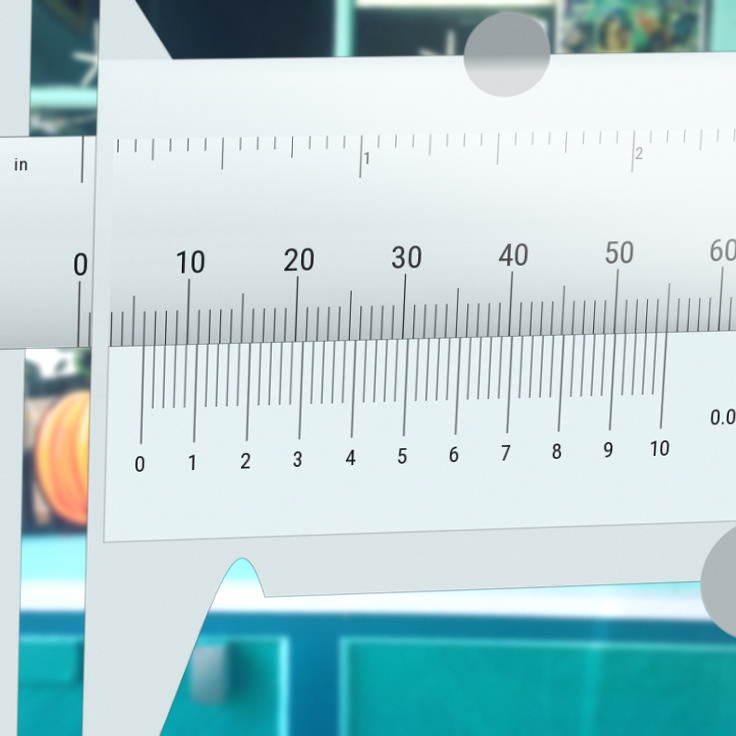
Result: 6.0
